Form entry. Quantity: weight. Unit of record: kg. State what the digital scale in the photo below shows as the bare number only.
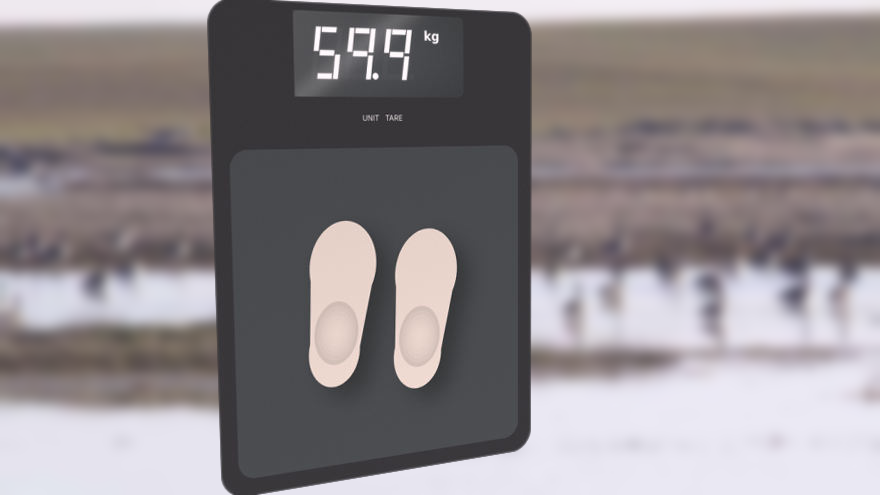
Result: 59.9
